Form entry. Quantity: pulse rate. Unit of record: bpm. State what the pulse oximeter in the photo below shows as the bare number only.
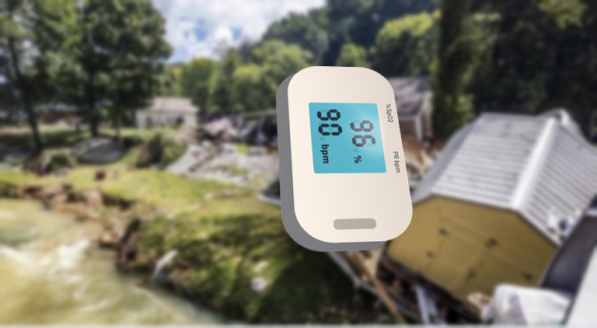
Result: 90
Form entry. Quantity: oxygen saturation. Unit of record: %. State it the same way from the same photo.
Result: 96
